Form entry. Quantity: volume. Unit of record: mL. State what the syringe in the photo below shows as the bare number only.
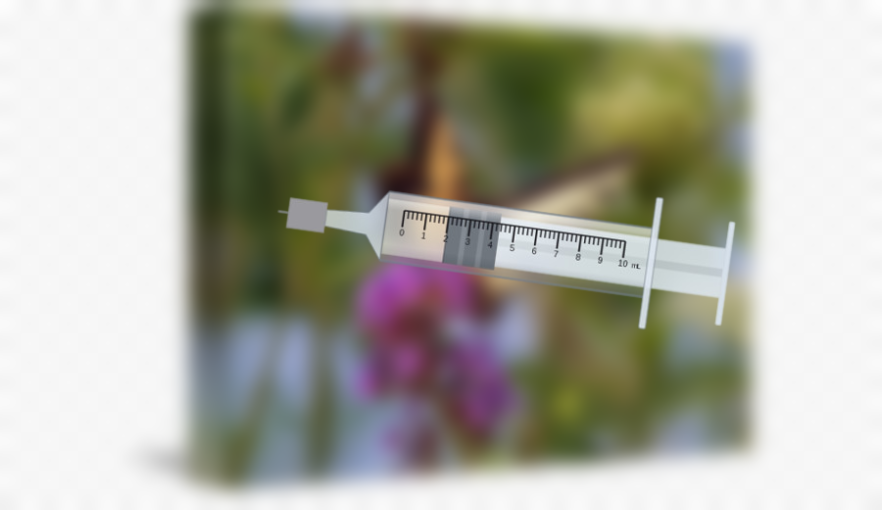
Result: 2
